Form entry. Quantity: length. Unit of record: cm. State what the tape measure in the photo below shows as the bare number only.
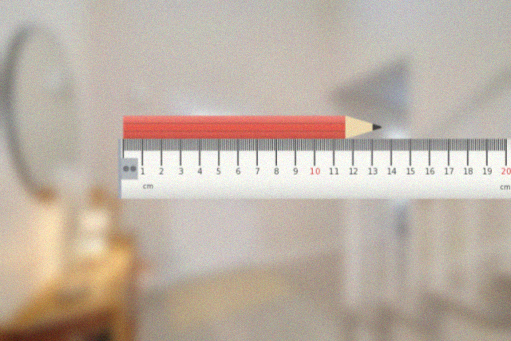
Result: 13.5
